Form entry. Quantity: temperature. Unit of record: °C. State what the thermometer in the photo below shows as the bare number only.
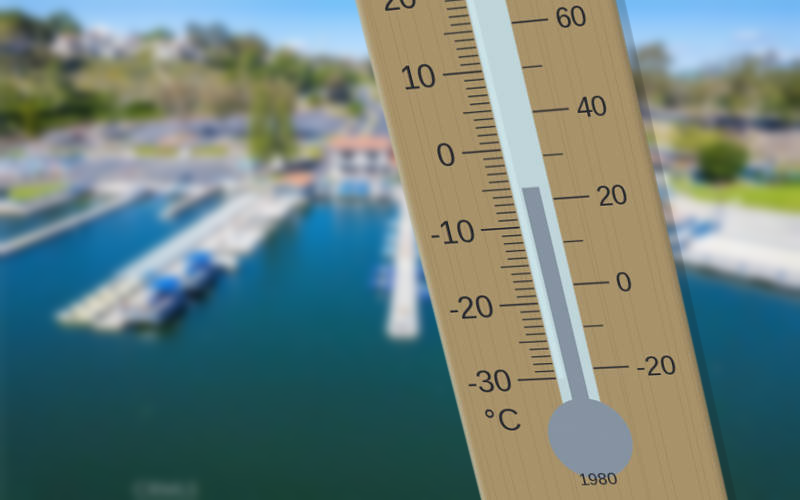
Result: -5
